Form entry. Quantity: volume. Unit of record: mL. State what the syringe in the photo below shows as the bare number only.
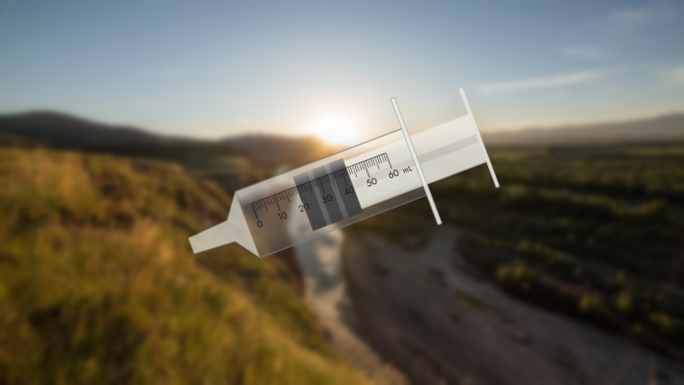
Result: 20
